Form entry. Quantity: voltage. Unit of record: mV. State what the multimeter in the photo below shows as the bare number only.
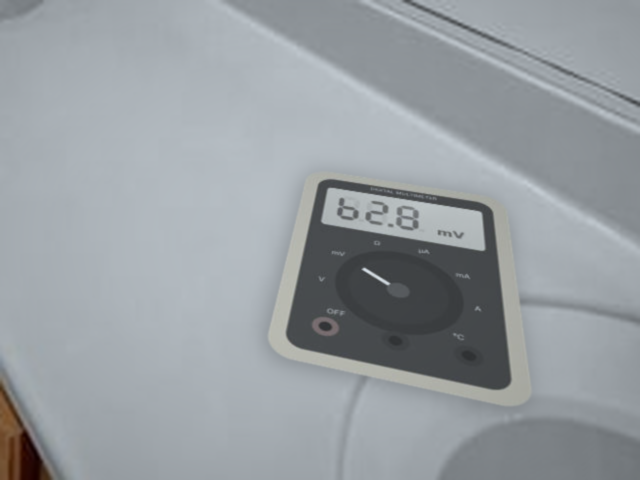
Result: 62.8
